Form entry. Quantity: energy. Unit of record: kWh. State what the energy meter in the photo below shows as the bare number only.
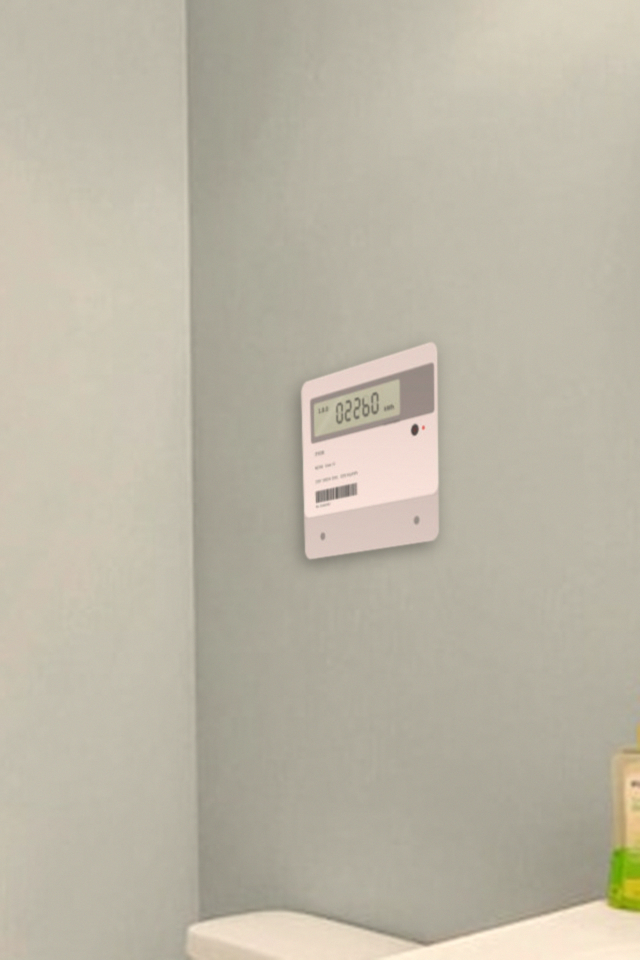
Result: 2260
